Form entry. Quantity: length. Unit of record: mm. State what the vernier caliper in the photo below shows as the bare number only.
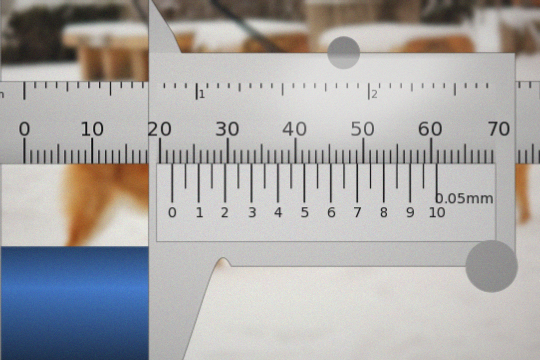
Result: 21.8
